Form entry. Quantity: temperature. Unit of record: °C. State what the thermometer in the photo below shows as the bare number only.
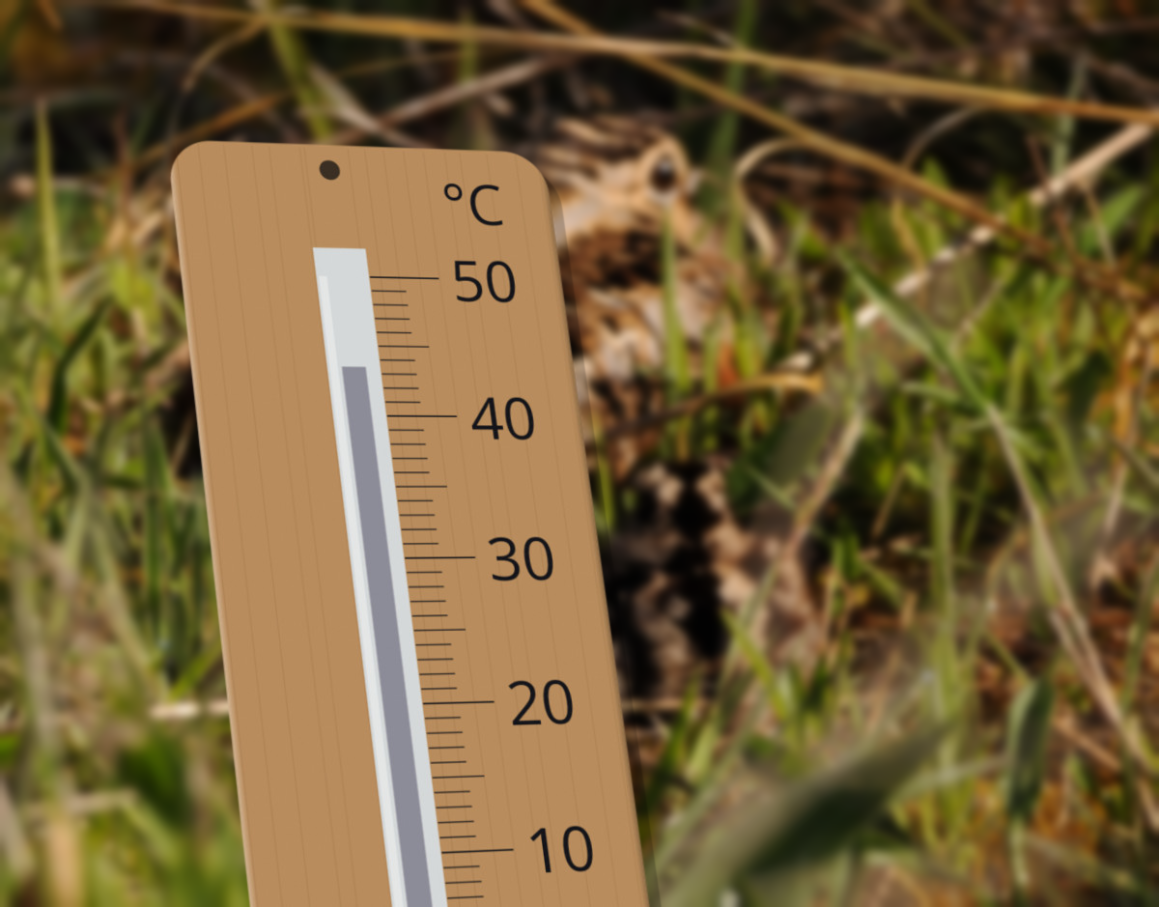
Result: 43.5
